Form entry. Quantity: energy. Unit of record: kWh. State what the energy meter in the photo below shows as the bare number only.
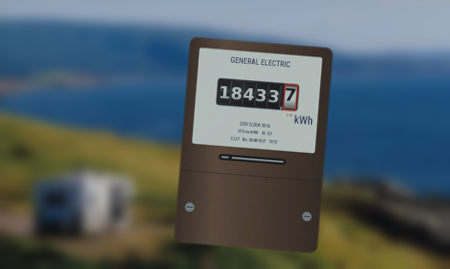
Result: 18433.7
